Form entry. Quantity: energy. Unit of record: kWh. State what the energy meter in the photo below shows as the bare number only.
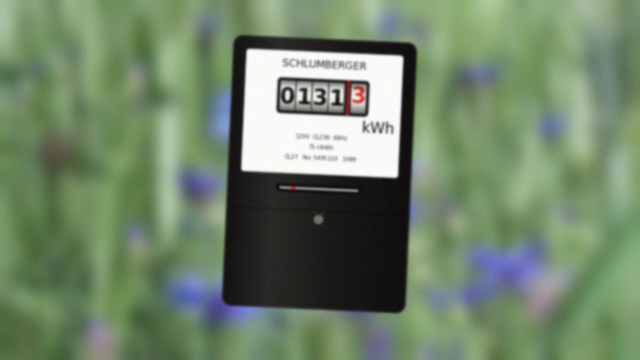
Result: 131.3
